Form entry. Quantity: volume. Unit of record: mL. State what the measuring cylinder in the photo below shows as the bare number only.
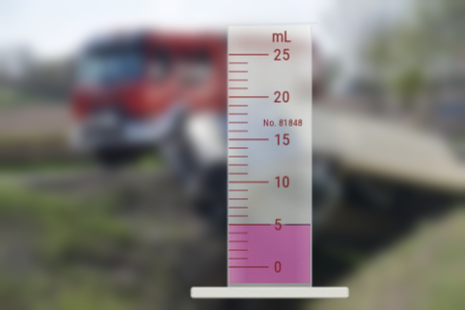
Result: 5
